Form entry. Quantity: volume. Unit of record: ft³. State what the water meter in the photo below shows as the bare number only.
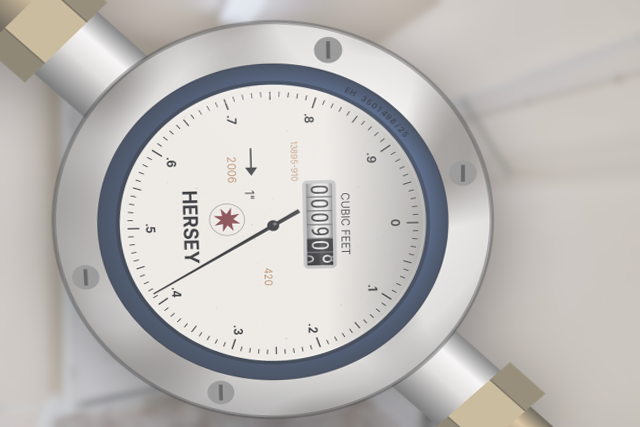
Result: 908.41
